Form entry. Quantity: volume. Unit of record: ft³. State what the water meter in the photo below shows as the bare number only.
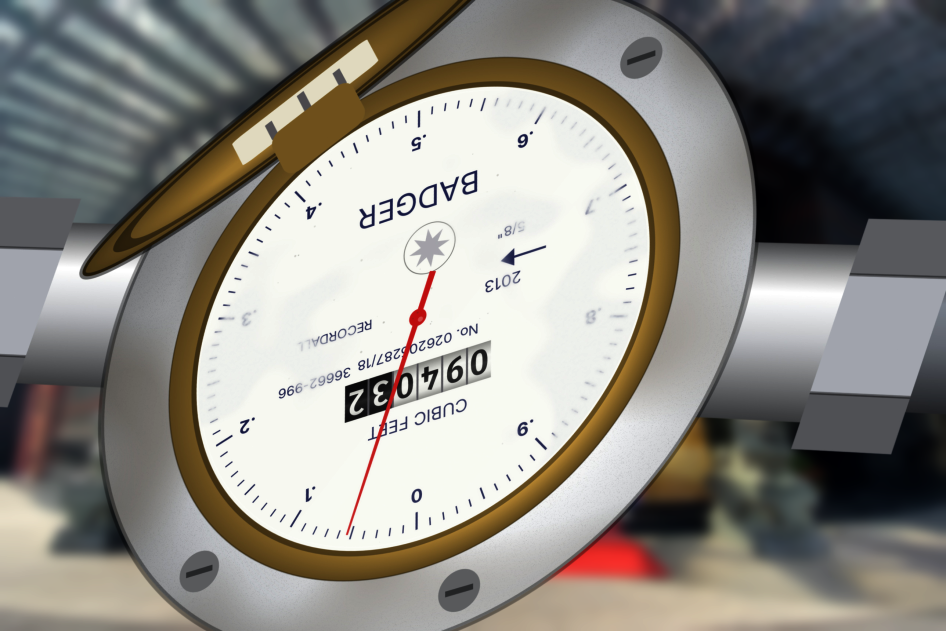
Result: 94032.05
